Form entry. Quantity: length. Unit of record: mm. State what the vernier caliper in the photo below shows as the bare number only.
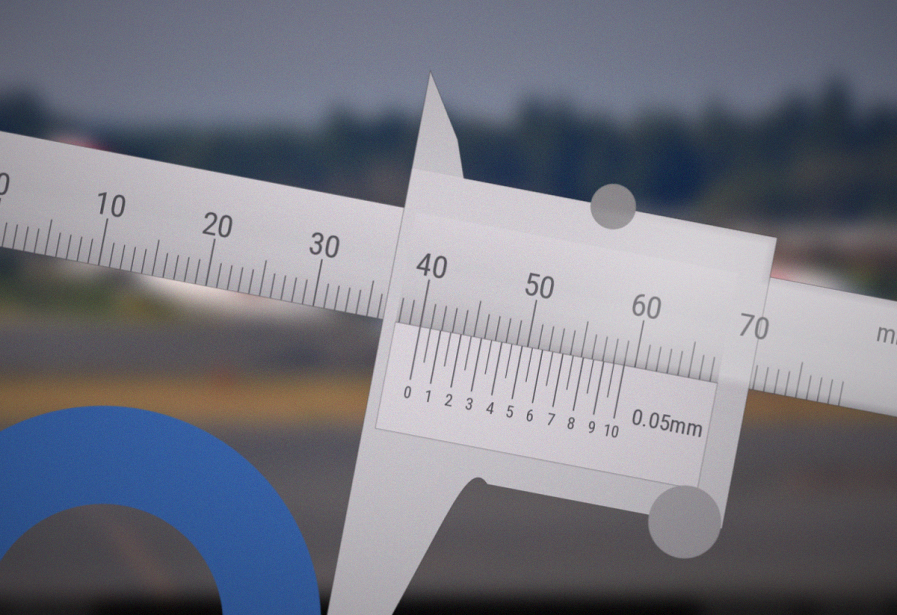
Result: 40.0
